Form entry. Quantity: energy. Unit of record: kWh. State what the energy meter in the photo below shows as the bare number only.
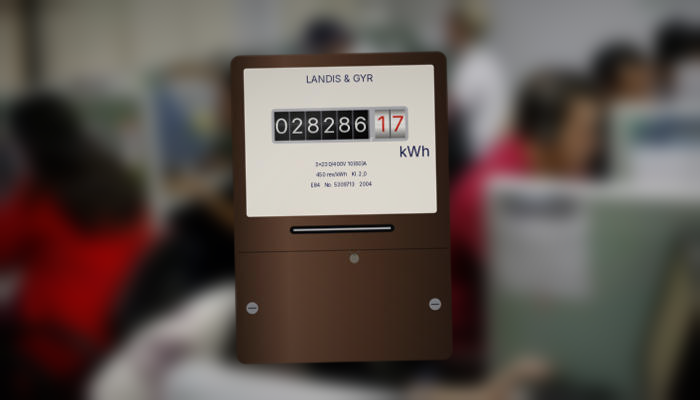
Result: 28286.17
